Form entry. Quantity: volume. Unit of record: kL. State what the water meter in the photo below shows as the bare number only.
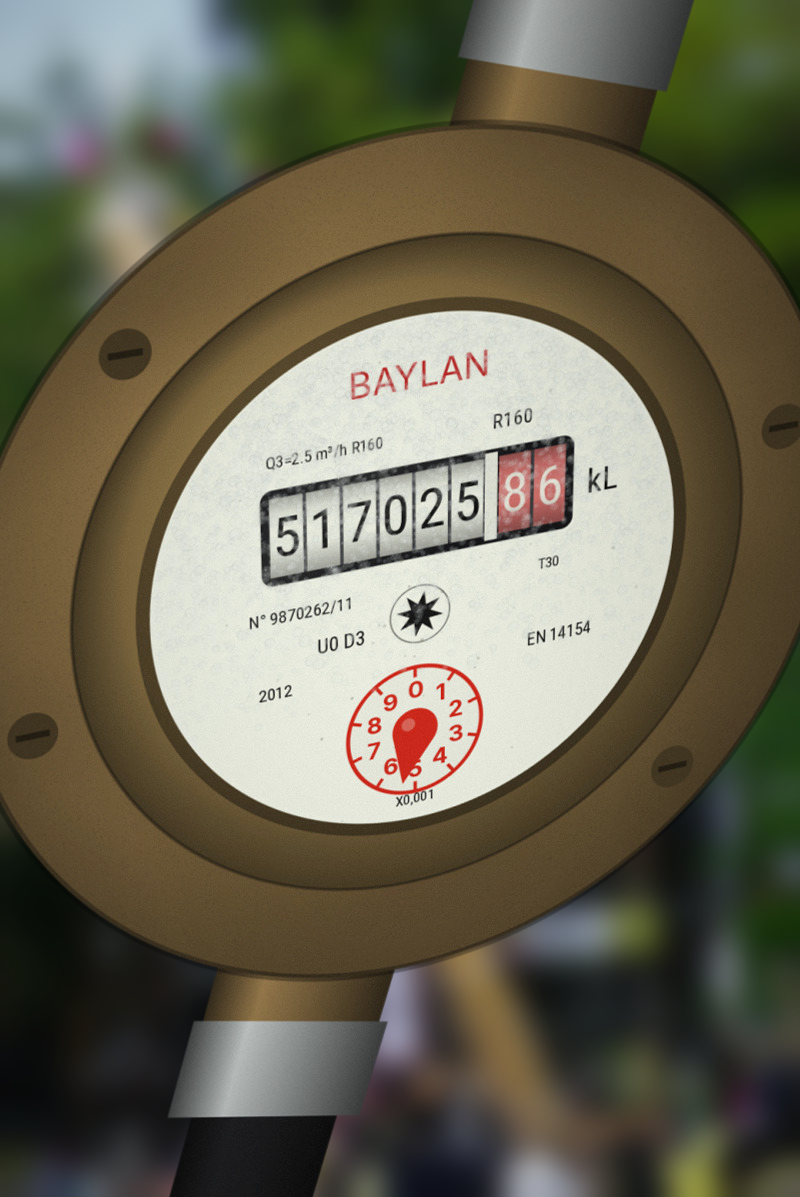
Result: 517025.865
